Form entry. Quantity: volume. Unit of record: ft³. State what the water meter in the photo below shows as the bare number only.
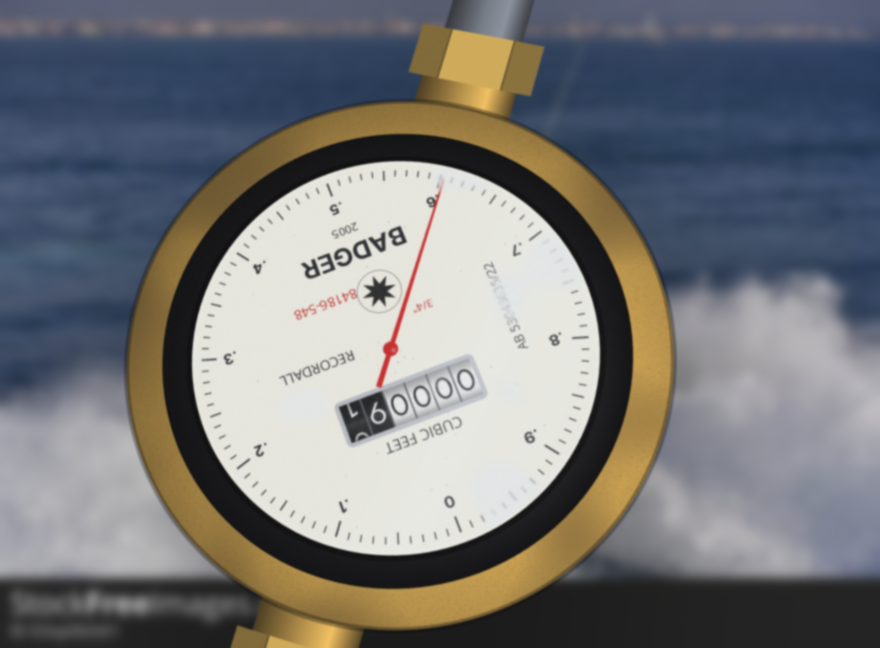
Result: 90.60
